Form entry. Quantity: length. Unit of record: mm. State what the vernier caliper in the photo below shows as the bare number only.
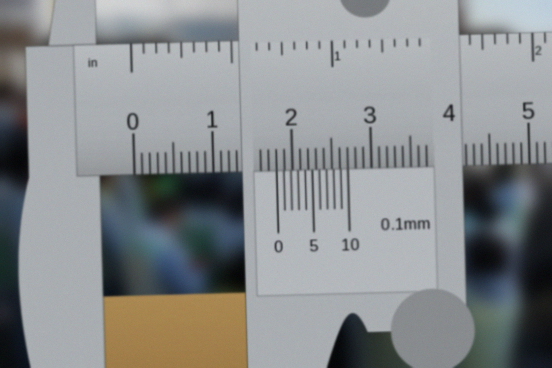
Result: 18.0
